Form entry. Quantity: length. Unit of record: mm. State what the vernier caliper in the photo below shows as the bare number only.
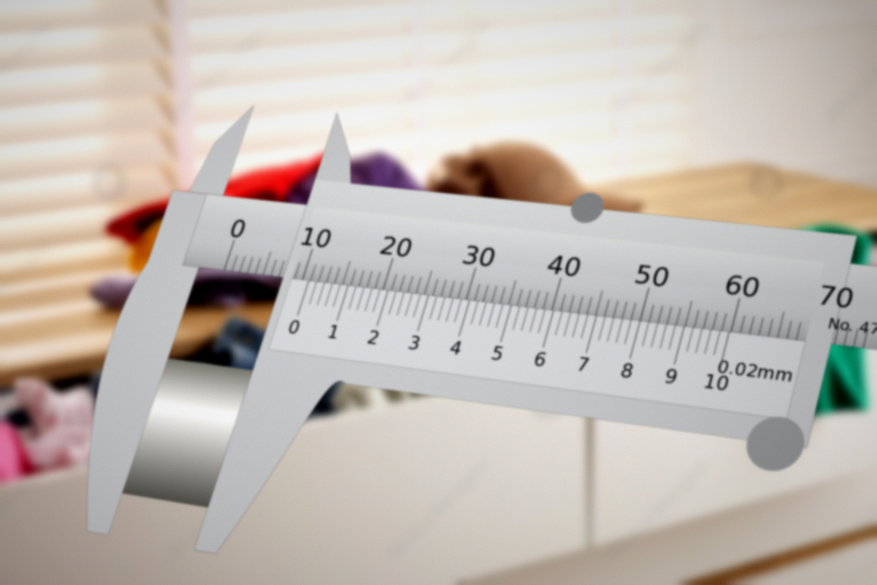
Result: 10.8
